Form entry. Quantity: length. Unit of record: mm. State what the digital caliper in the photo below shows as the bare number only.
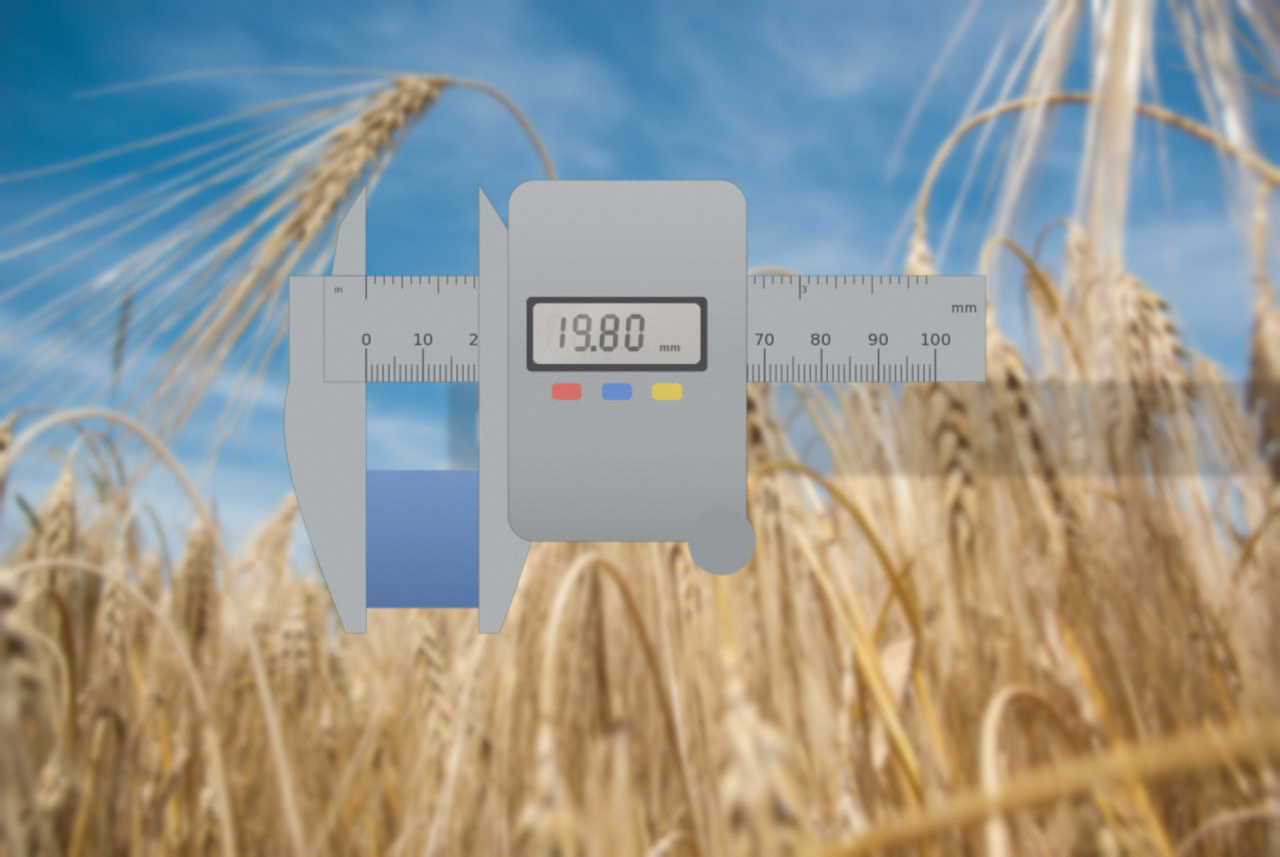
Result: 19.80
